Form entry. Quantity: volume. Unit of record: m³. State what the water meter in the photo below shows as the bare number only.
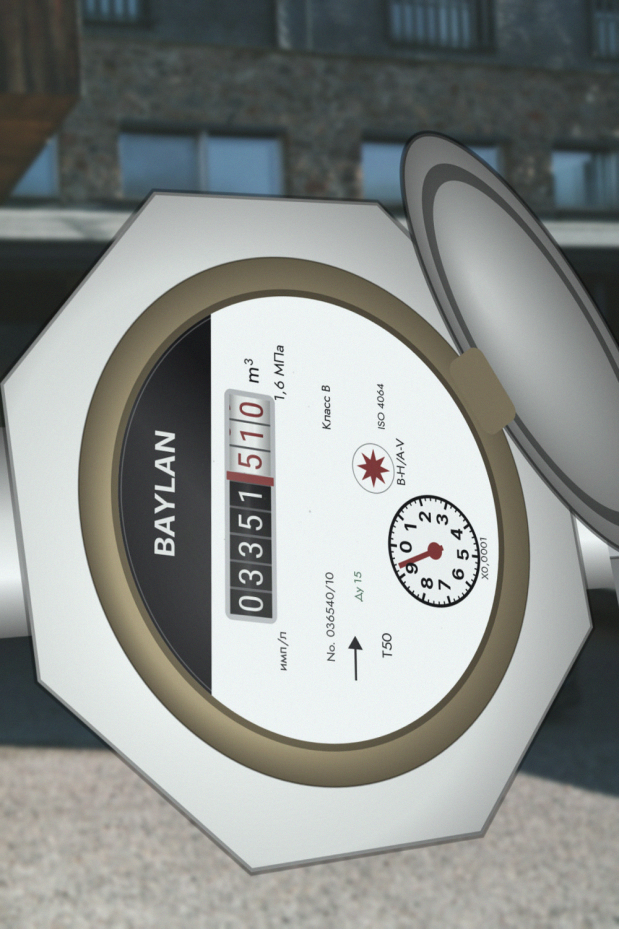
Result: 3351.5099
